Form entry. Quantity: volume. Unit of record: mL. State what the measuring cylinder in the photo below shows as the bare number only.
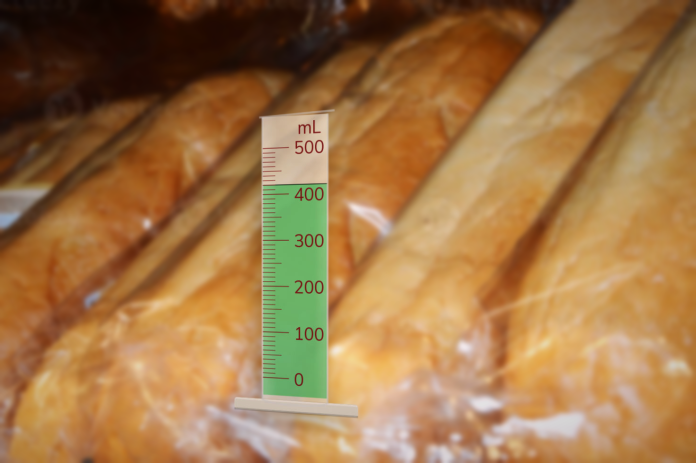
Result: 420
